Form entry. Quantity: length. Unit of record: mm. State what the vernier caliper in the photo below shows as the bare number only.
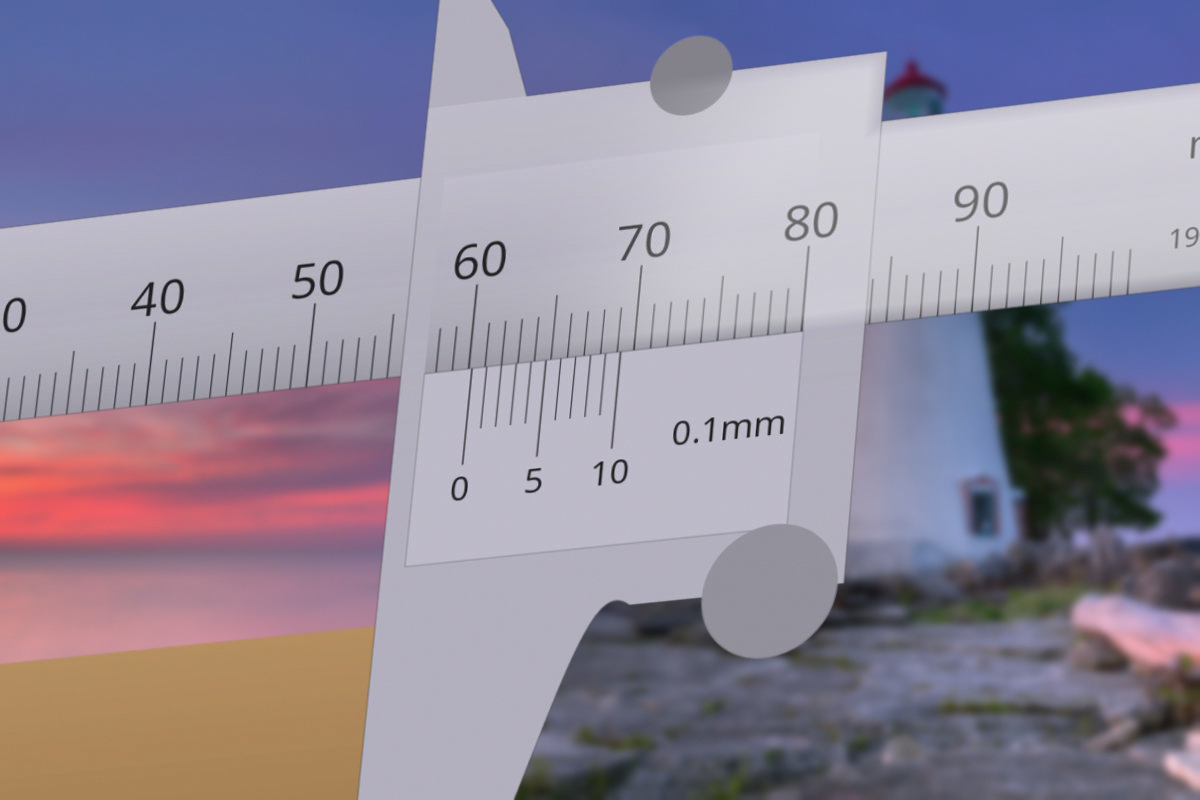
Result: 60.2
